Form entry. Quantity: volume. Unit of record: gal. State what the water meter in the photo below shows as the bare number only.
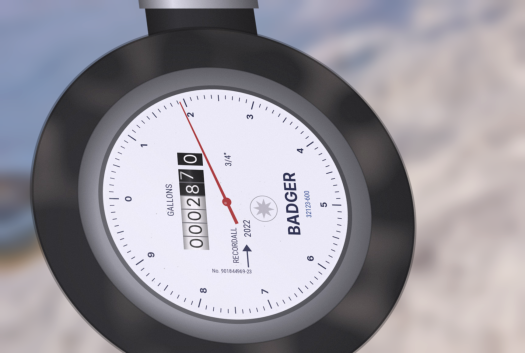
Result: 2871.9
